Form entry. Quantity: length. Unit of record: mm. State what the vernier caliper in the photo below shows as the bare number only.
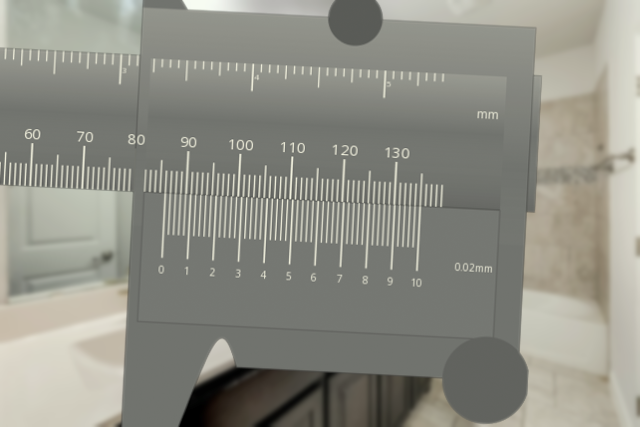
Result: 86.0
